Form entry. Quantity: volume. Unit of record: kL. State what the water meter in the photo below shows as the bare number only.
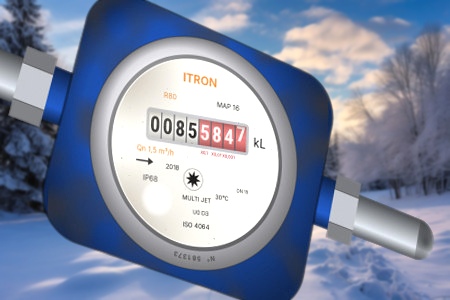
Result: 85.5847
